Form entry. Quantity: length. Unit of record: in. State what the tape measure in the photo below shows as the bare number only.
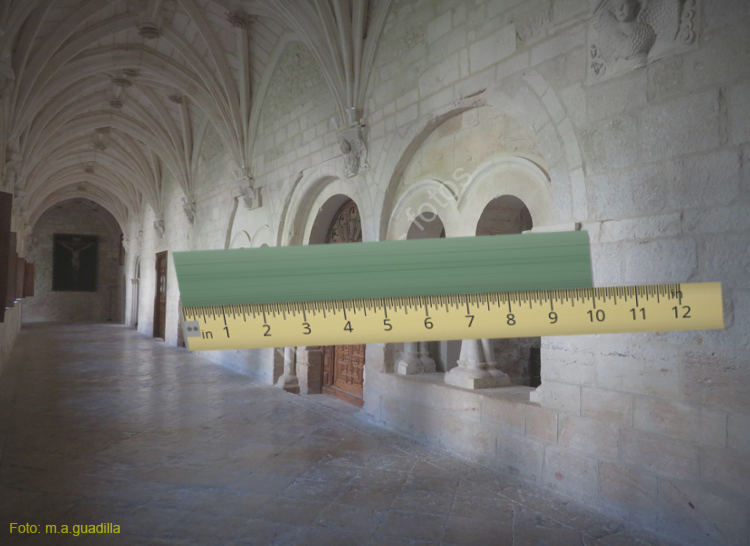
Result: 10
